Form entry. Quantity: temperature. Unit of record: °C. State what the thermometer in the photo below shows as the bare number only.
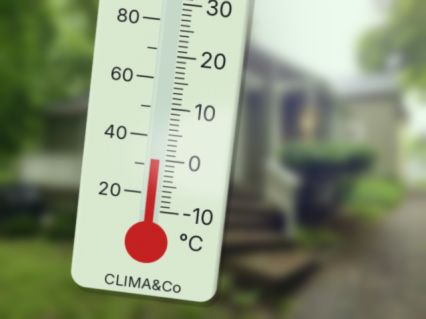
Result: 0
